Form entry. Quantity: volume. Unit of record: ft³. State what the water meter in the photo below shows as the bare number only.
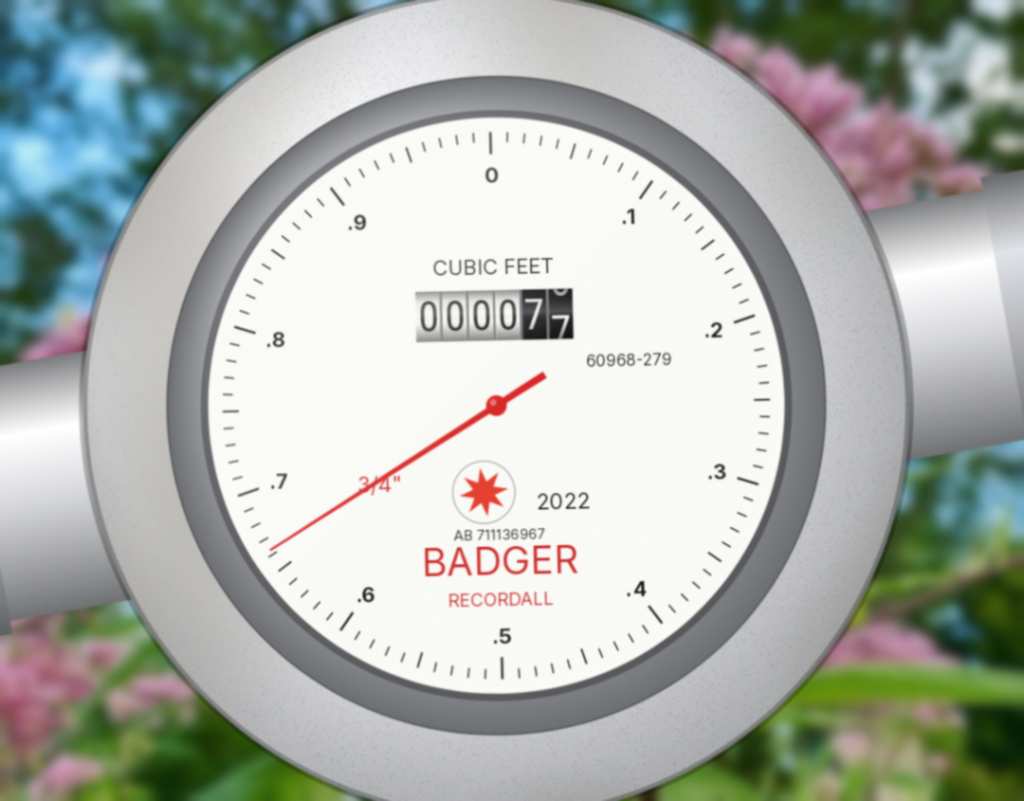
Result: 76.66
